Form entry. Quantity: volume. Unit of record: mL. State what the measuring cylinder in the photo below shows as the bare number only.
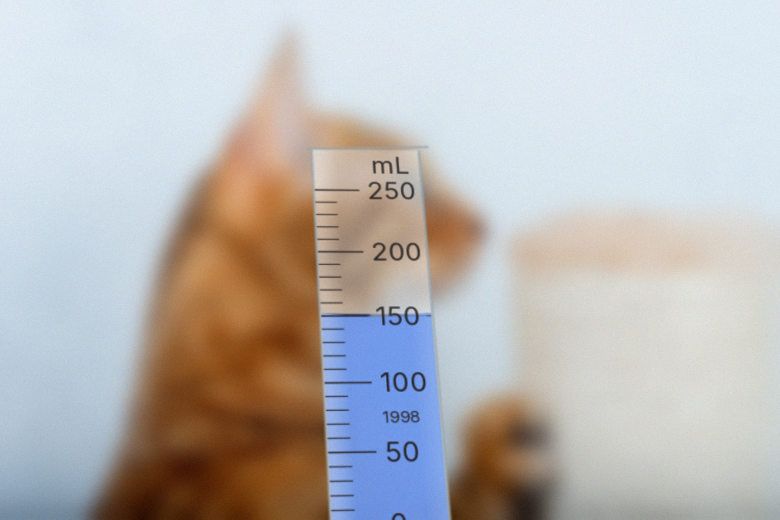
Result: 150
